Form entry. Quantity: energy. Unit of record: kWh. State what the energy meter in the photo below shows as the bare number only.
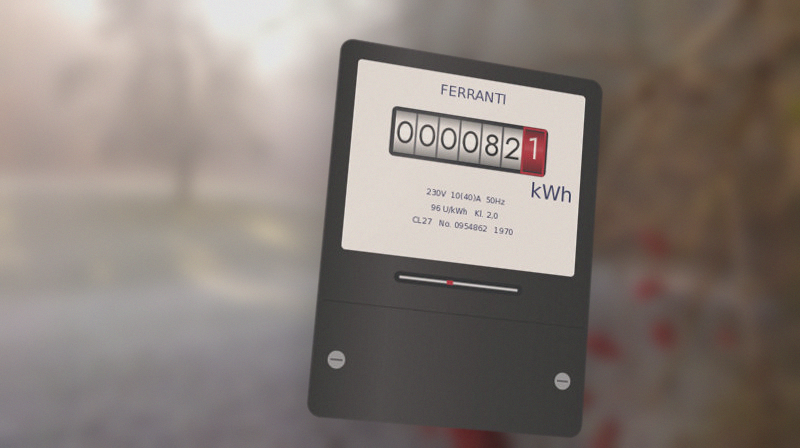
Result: 82.1
